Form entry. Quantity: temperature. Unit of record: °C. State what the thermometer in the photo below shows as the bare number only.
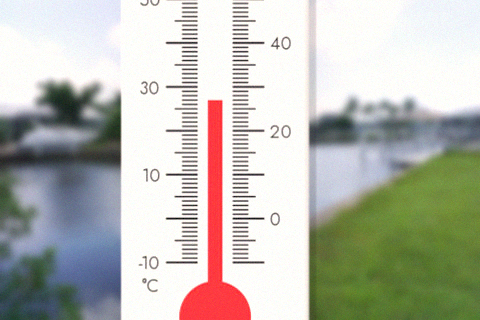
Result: 27
